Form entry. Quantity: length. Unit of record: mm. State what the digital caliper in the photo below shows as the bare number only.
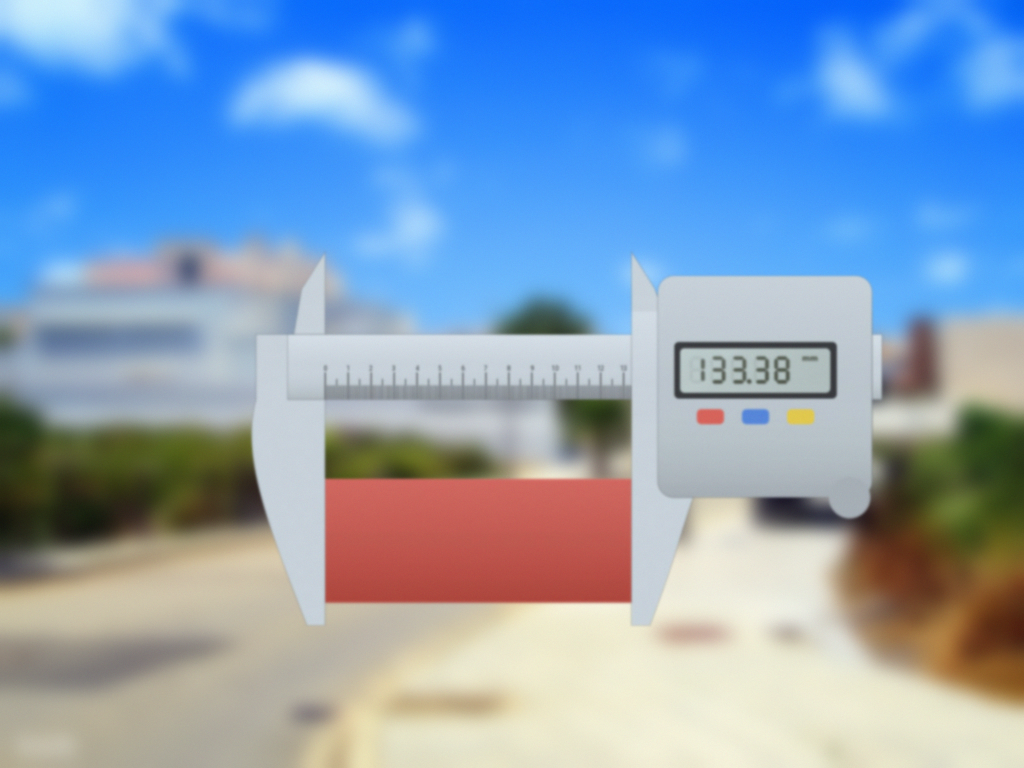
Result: 133.38
